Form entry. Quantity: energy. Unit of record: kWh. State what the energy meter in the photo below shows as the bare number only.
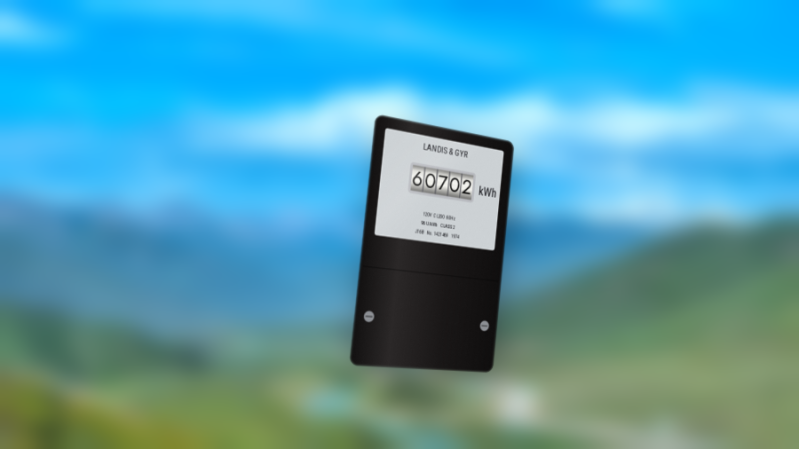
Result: 60702
